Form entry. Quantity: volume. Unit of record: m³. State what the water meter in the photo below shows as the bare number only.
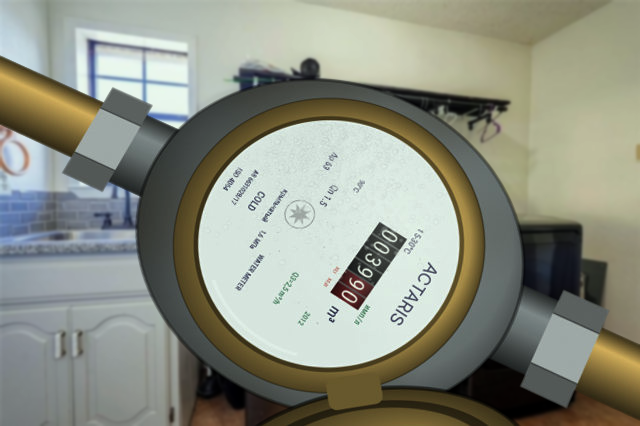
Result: 39.90
